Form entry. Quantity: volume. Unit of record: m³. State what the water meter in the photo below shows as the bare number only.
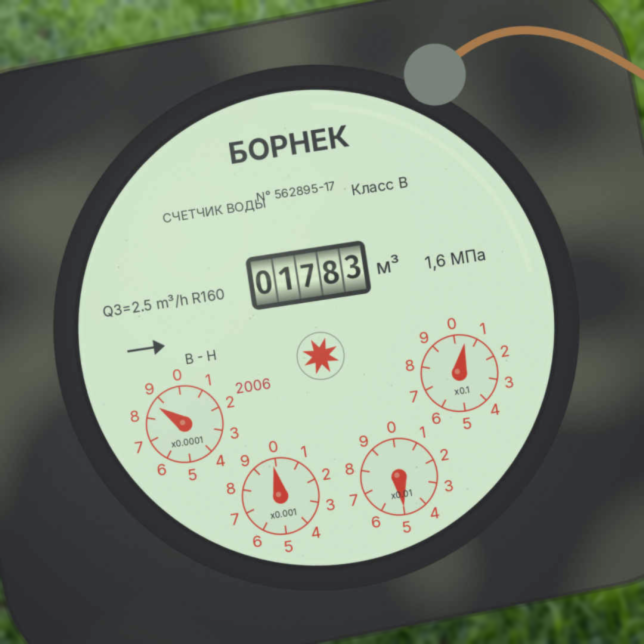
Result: 1783.0498
